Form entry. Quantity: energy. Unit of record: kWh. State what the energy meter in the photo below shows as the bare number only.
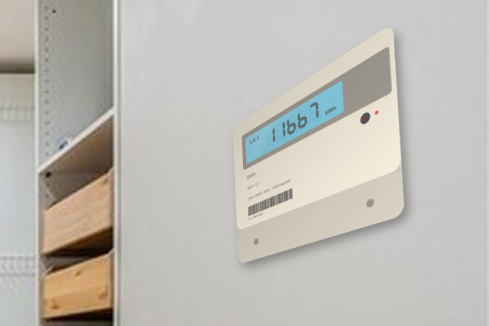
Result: 11667
